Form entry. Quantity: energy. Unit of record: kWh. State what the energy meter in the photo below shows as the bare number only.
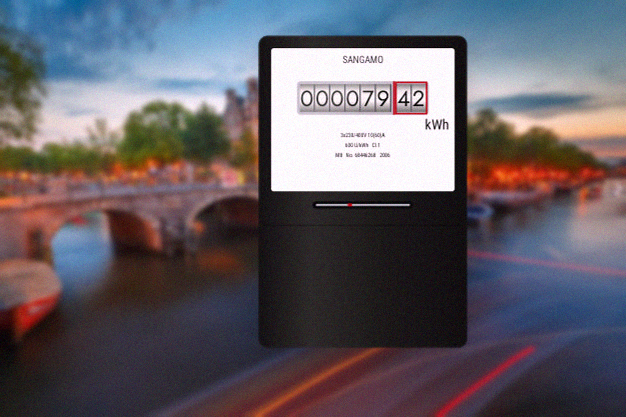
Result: 79.42
